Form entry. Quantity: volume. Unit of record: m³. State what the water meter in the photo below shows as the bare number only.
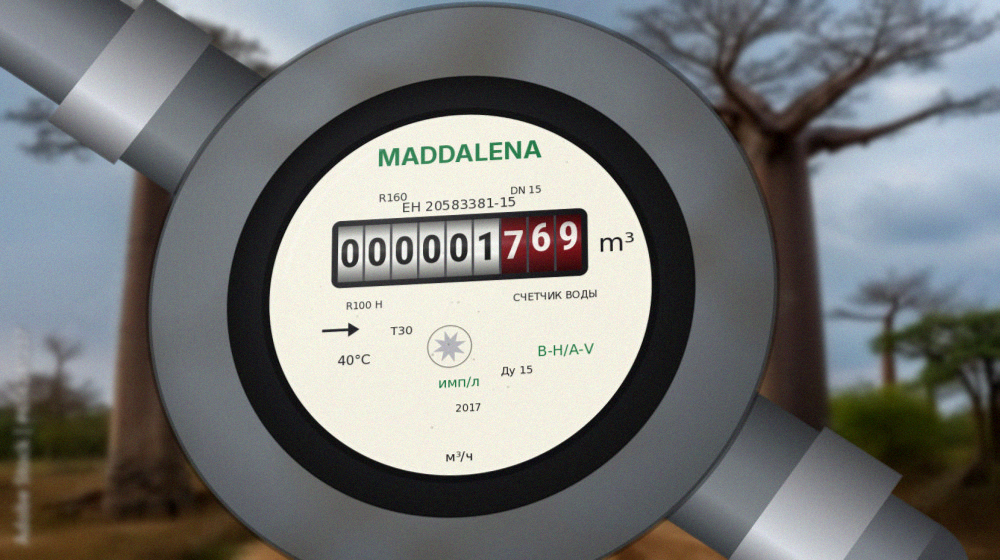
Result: 1.769
